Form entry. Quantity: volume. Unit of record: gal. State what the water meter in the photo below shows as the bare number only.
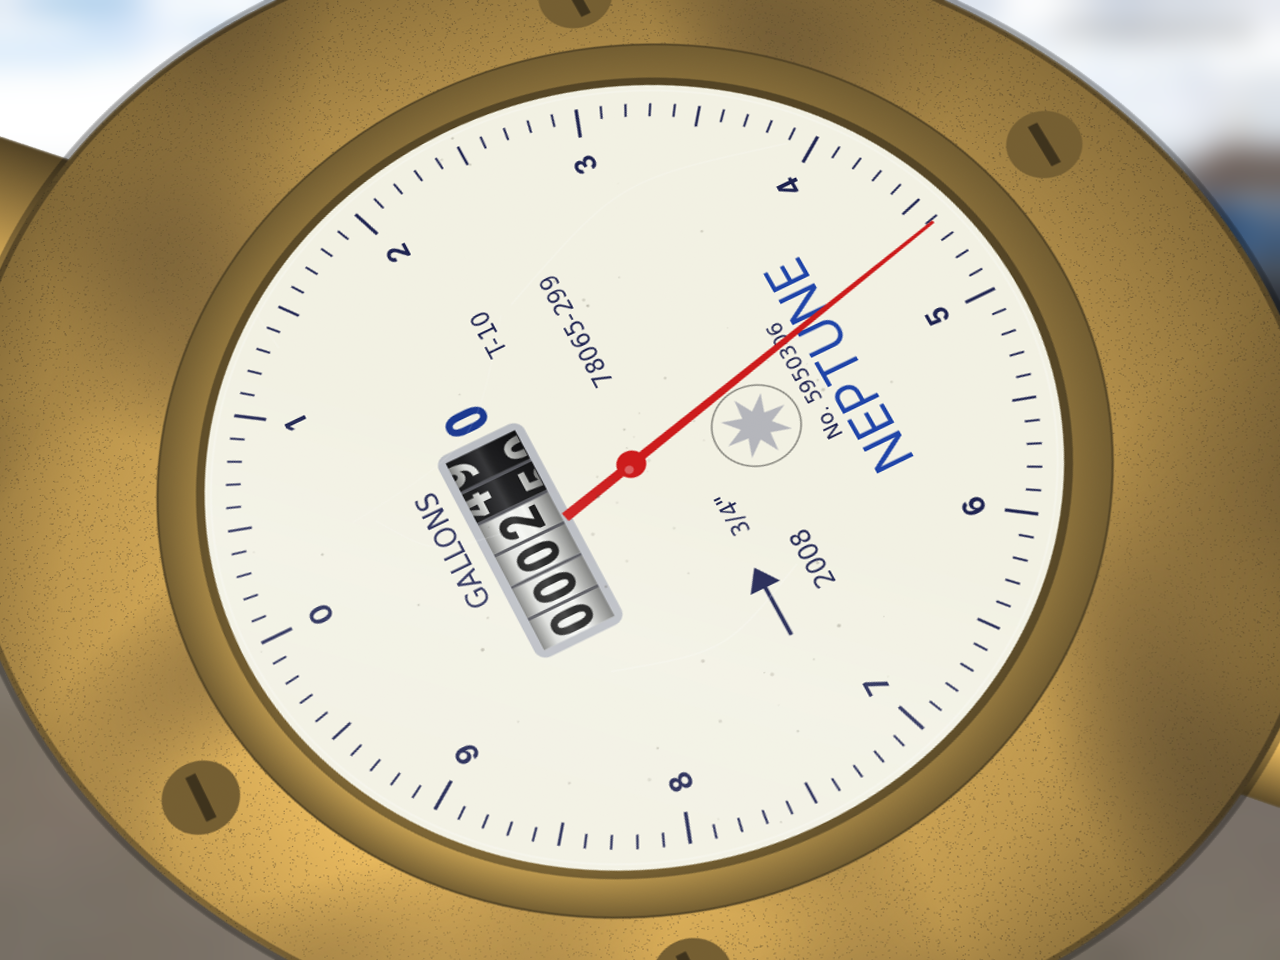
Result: 2494.6
